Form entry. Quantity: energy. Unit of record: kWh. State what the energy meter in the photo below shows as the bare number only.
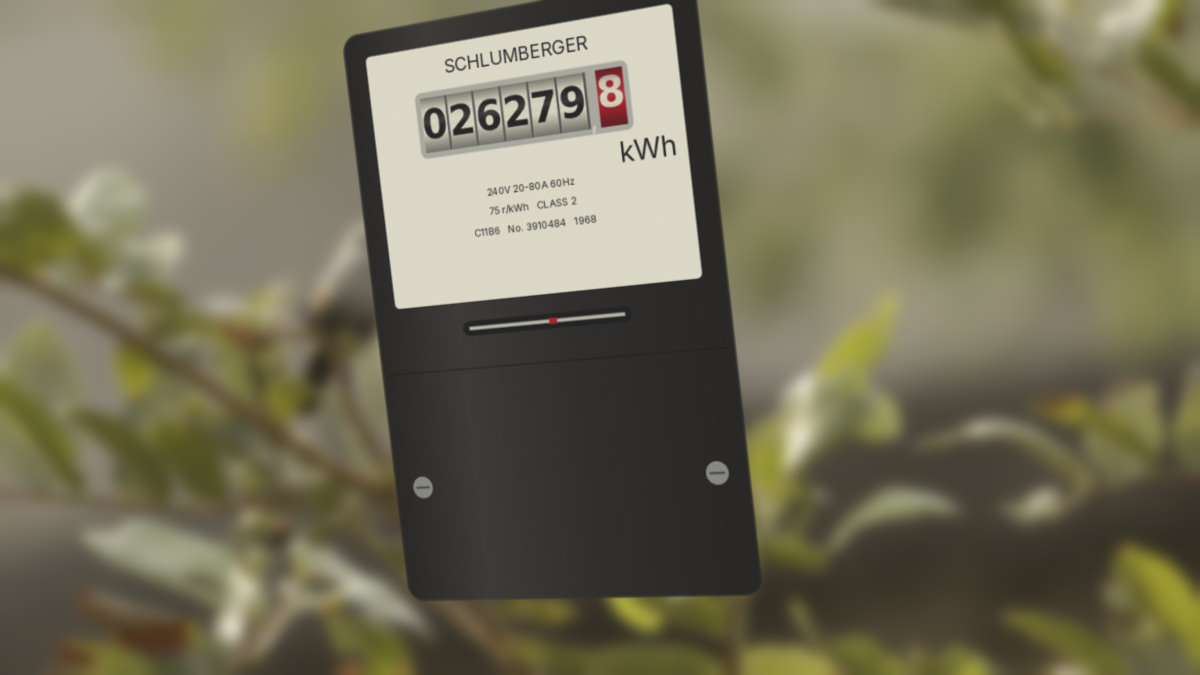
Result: 26279.8
